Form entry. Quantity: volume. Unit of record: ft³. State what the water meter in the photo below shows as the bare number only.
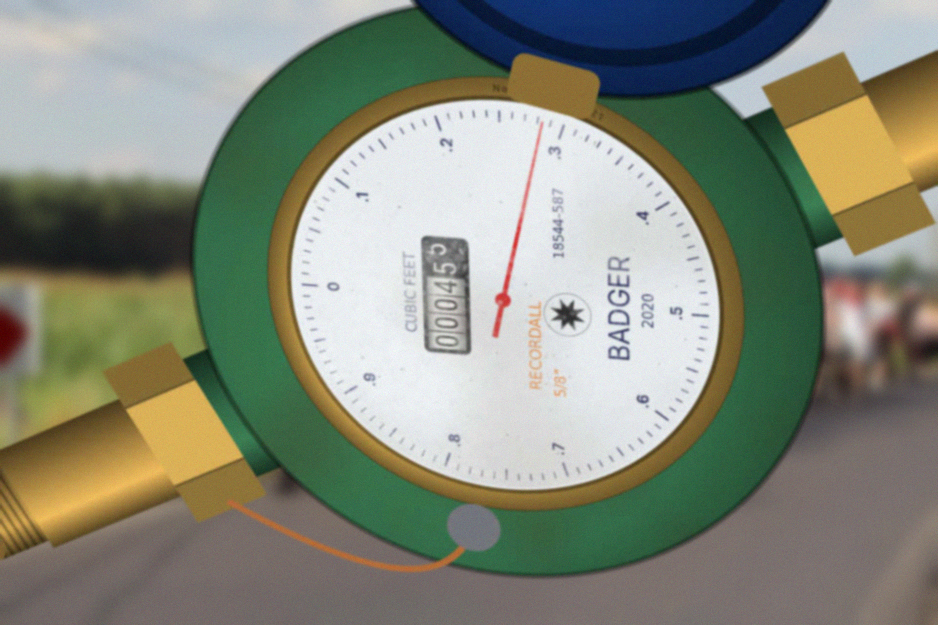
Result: 455.28
